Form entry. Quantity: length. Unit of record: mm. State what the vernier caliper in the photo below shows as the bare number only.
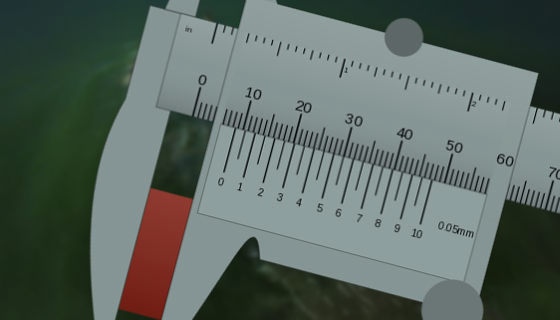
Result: 8.5
